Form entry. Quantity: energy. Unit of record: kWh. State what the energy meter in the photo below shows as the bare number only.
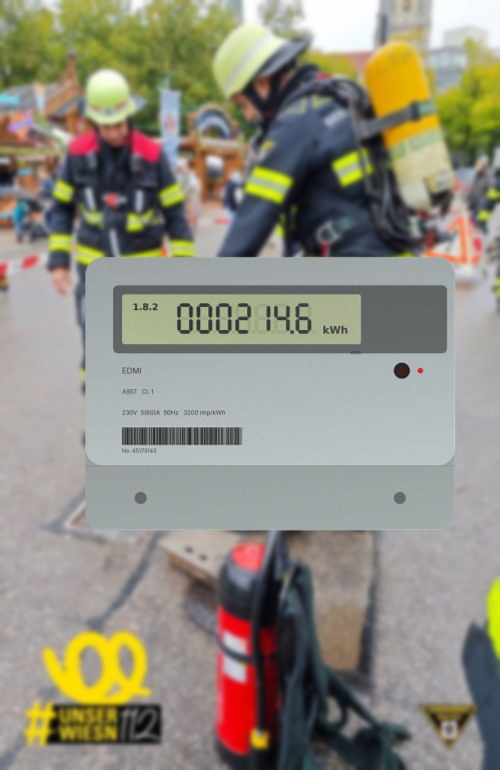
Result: 214.6
